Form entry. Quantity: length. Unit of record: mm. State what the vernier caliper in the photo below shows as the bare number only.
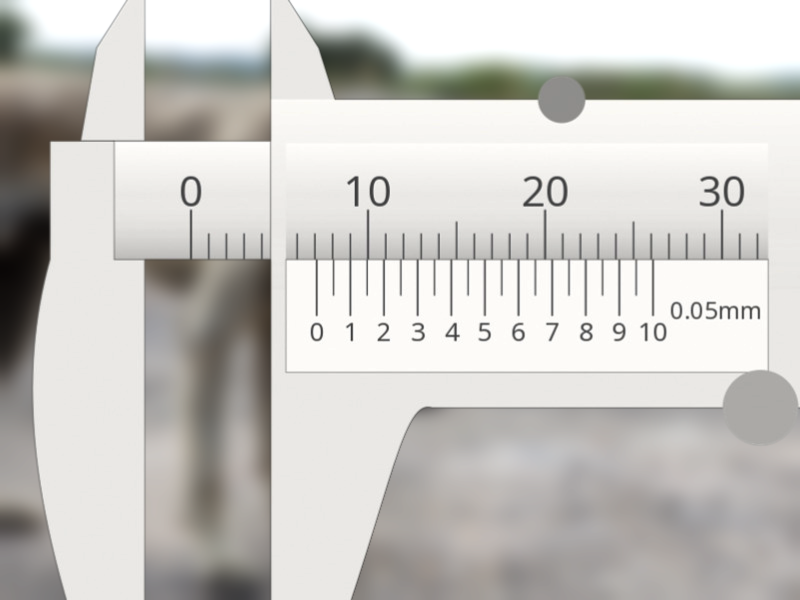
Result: 7.1
